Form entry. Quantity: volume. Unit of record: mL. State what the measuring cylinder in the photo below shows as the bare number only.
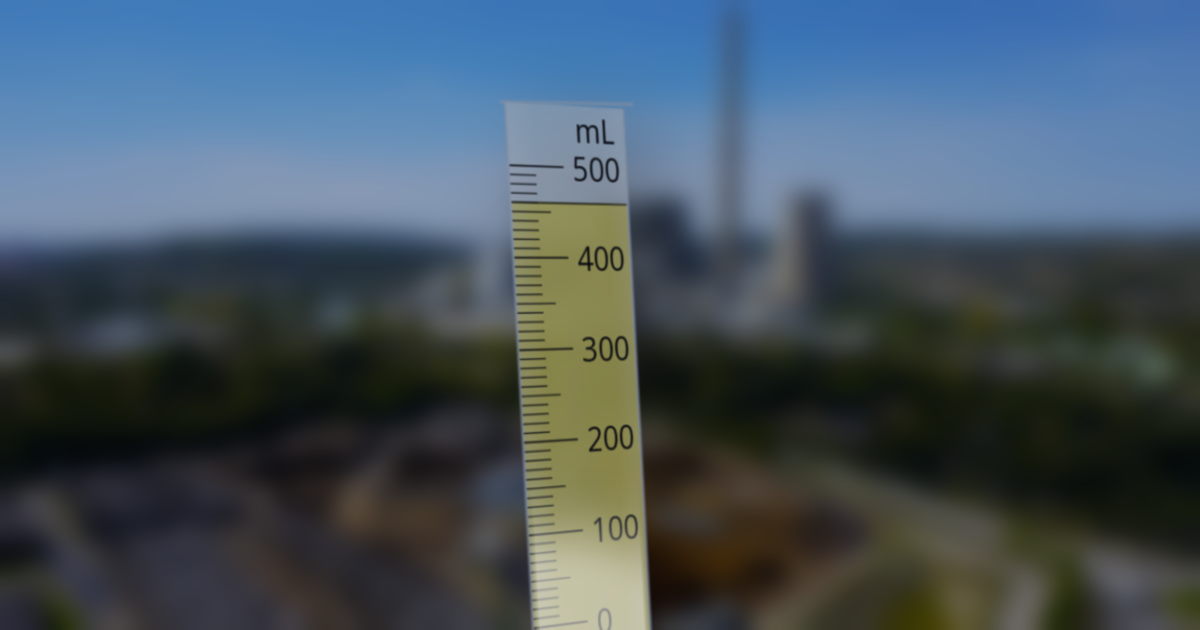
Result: 460
